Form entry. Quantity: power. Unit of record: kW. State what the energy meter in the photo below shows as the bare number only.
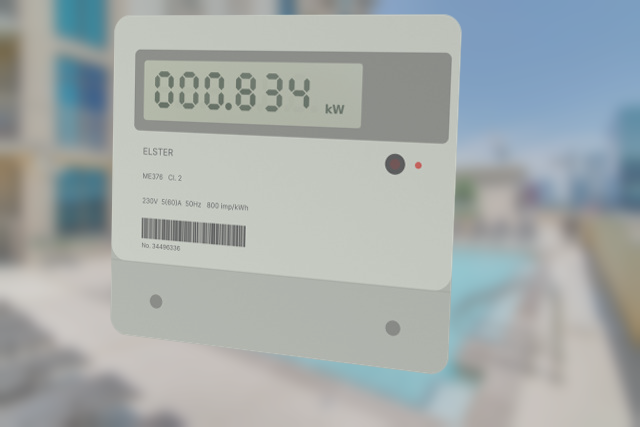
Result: 0.834
